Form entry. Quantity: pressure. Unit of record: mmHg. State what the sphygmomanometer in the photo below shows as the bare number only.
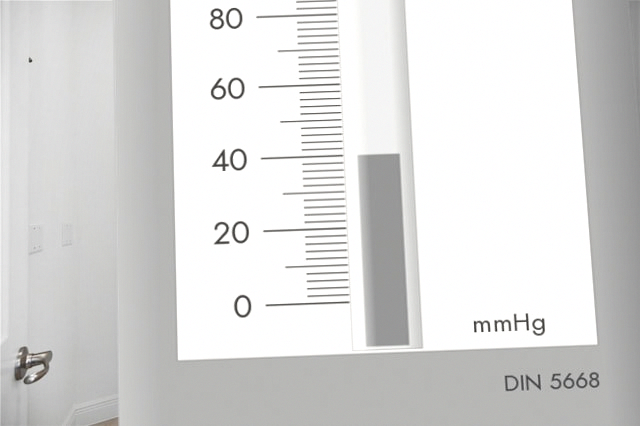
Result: 40
